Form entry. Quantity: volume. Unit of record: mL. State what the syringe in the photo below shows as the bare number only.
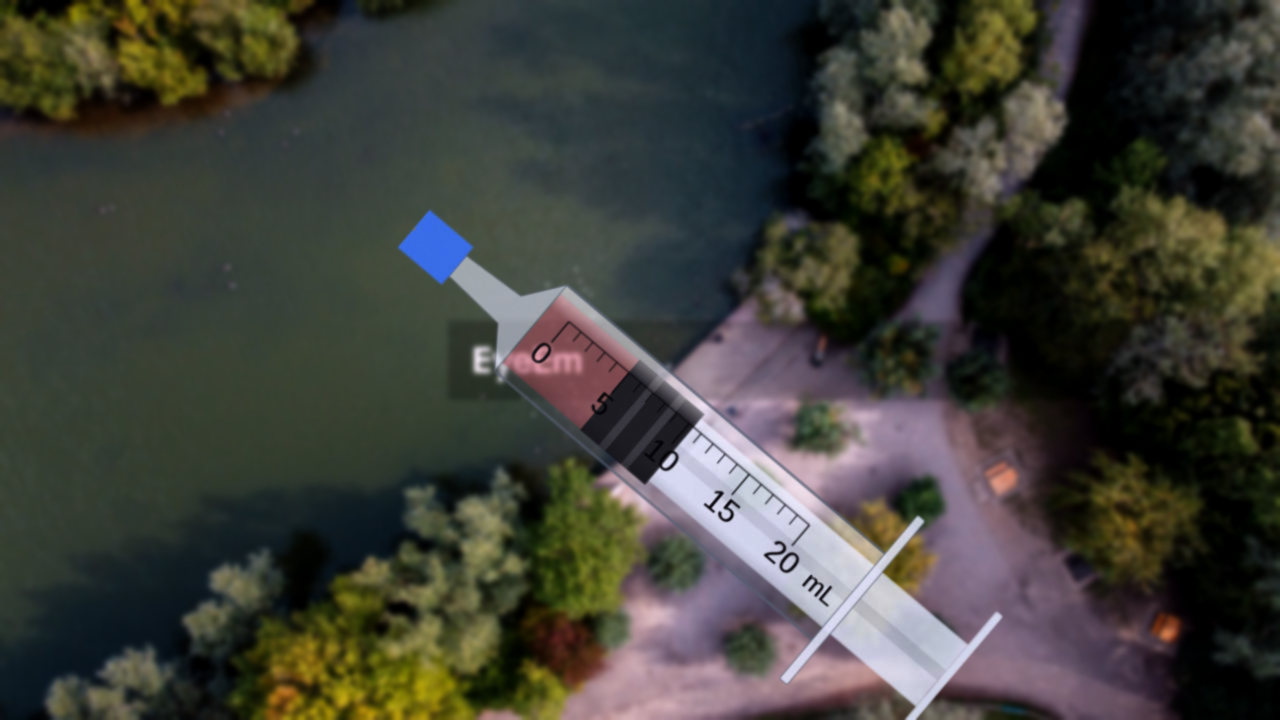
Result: 5
